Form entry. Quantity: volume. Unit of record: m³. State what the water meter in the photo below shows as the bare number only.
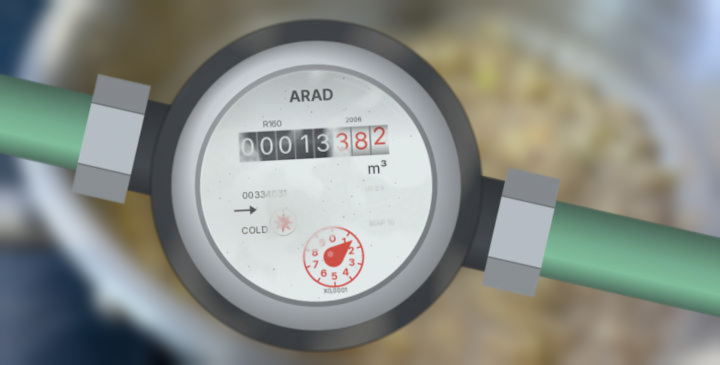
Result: 13.3821
